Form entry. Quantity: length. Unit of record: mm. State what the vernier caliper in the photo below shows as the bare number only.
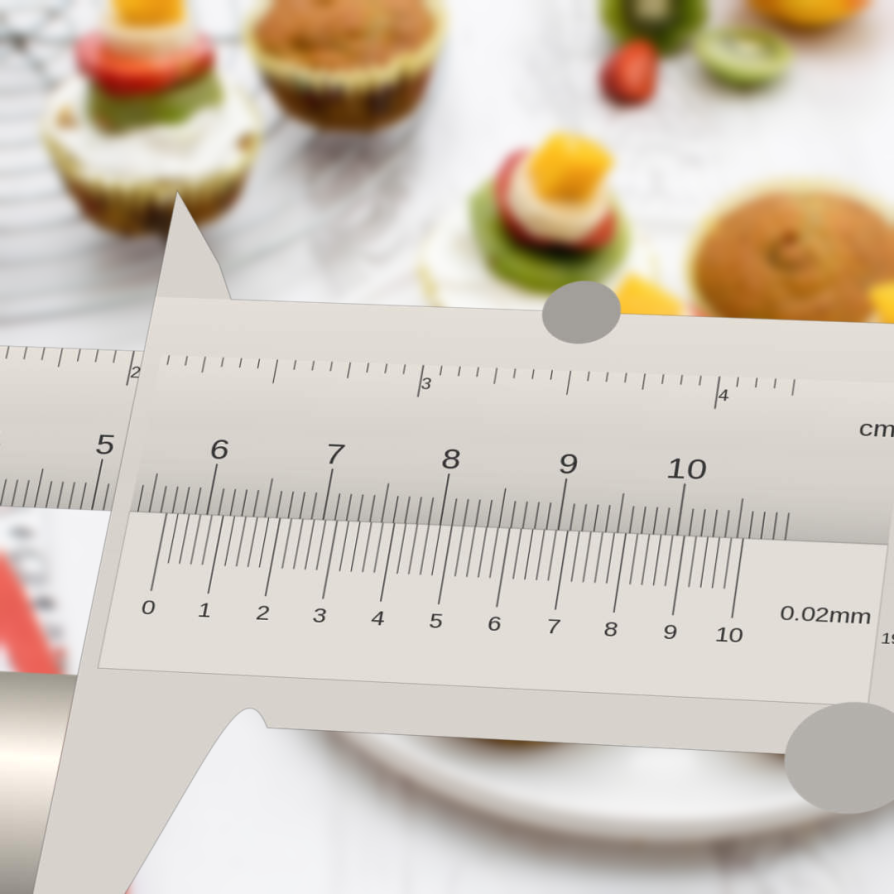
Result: 56.5
